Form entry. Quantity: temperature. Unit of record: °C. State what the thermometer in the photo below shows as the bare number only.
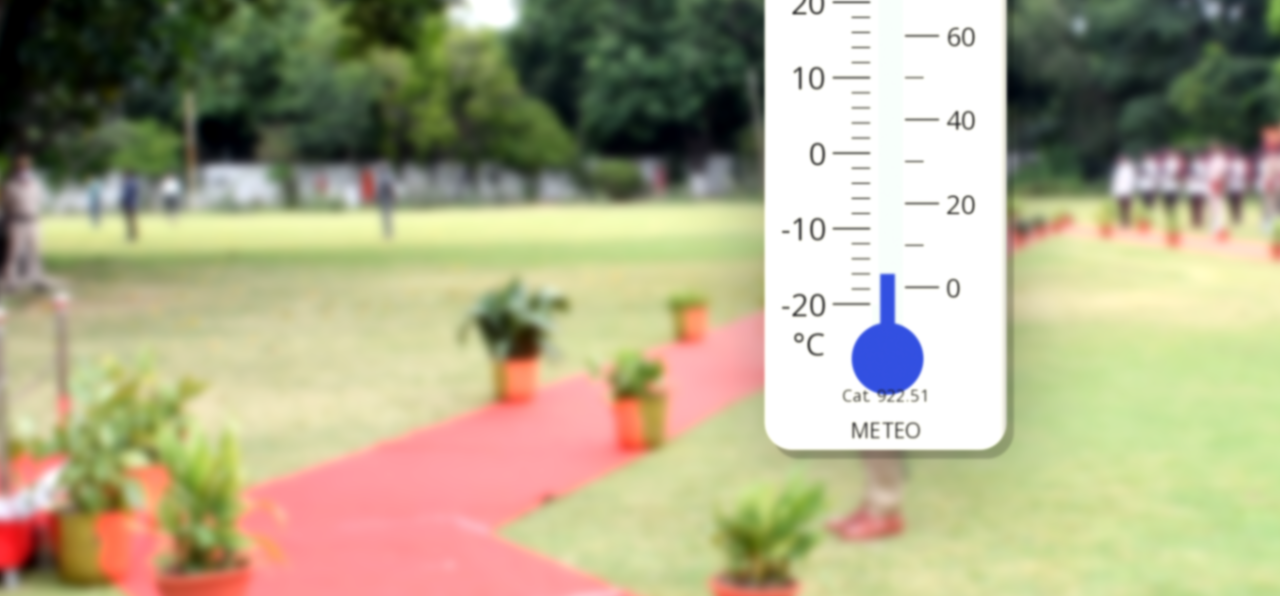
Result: -16
